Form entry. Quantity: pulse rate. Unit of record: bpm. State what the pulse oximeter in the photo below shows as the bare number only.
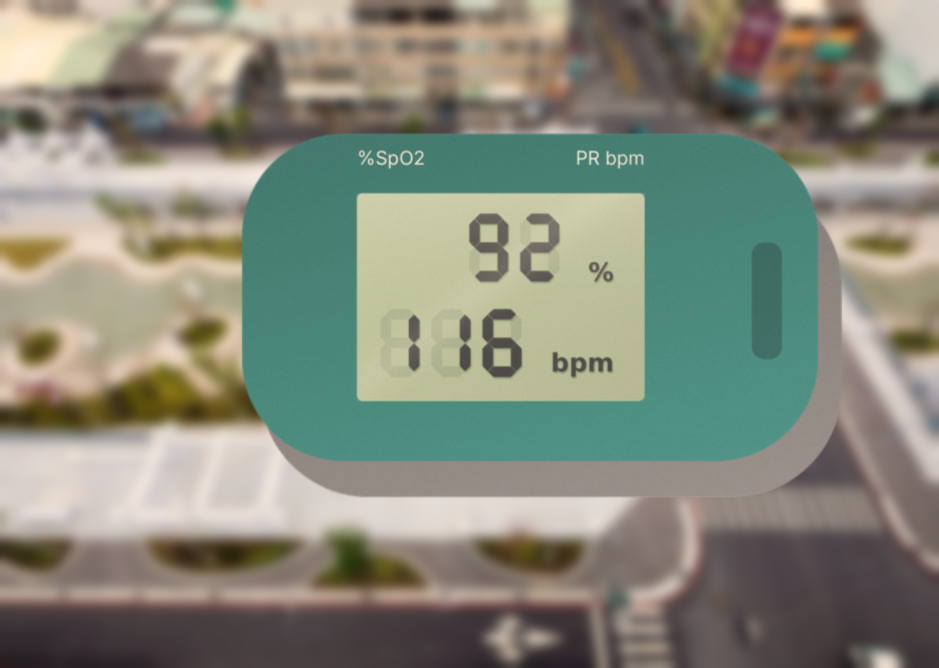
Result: 116
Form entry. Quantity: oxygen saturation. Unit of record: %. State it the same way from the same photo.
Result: 92
